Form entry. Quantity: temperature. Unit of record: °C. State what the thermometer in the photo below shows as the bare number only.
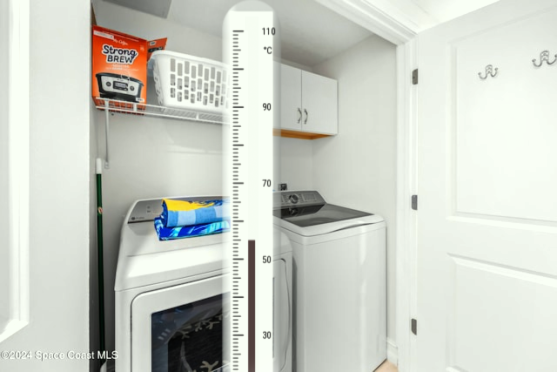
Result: 55
